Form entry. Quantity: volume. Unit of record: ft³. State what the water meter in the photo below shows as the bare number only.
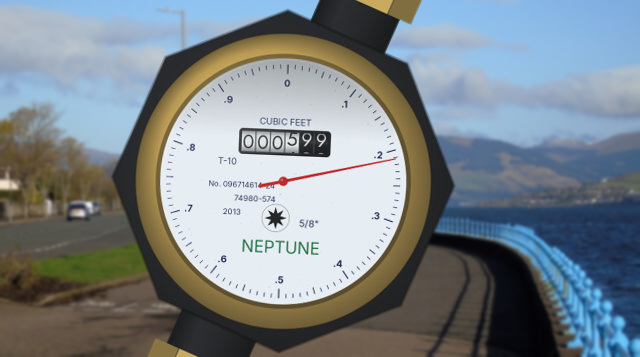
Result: 599.21
